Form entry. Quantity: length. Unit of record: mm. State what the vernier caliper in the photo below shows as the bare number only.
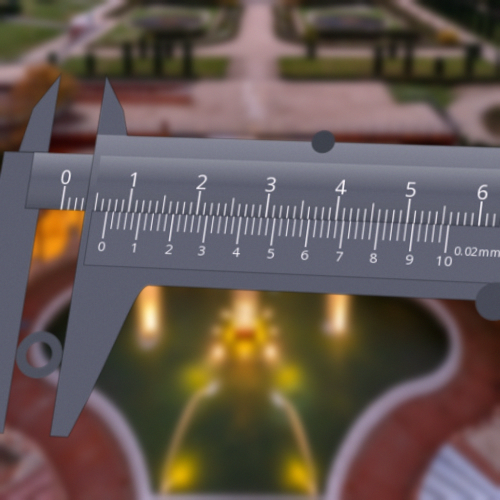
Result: 6.8
